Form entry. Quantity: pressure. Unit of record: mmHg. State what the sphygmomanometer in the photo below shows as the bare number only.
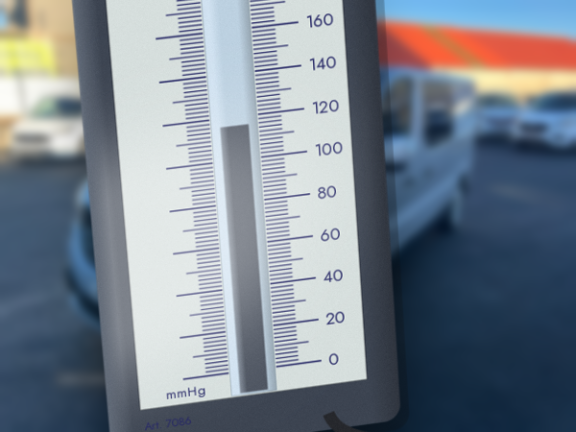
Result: 116
